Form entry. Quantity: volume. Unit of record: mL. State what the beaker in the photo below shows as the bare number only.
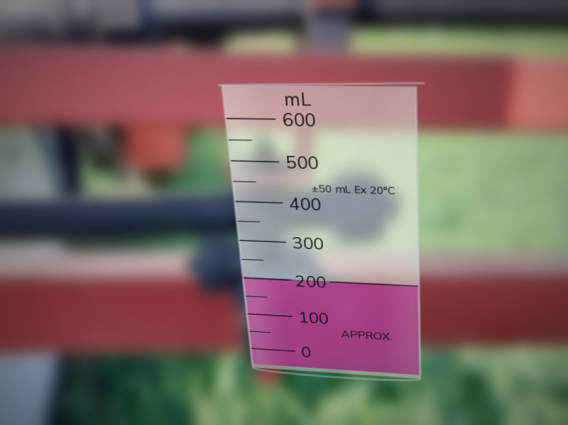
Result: 200
